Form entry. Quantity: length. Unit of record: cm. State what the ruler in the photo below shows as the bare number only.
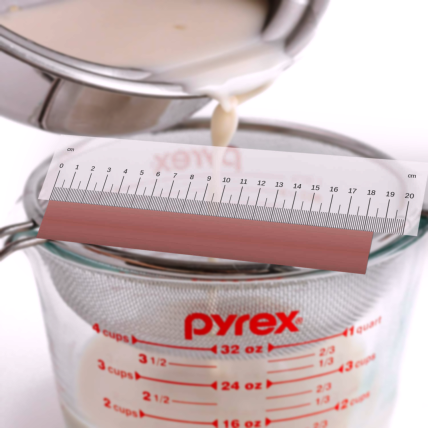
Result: 18.5
